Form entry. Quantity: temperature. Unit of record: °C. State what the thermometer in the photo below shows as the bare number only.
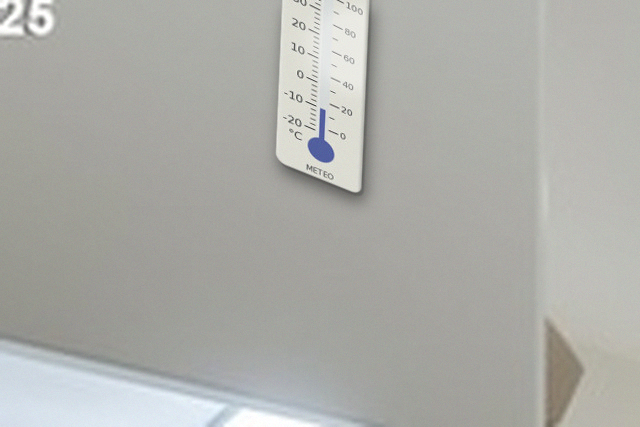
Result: -10
